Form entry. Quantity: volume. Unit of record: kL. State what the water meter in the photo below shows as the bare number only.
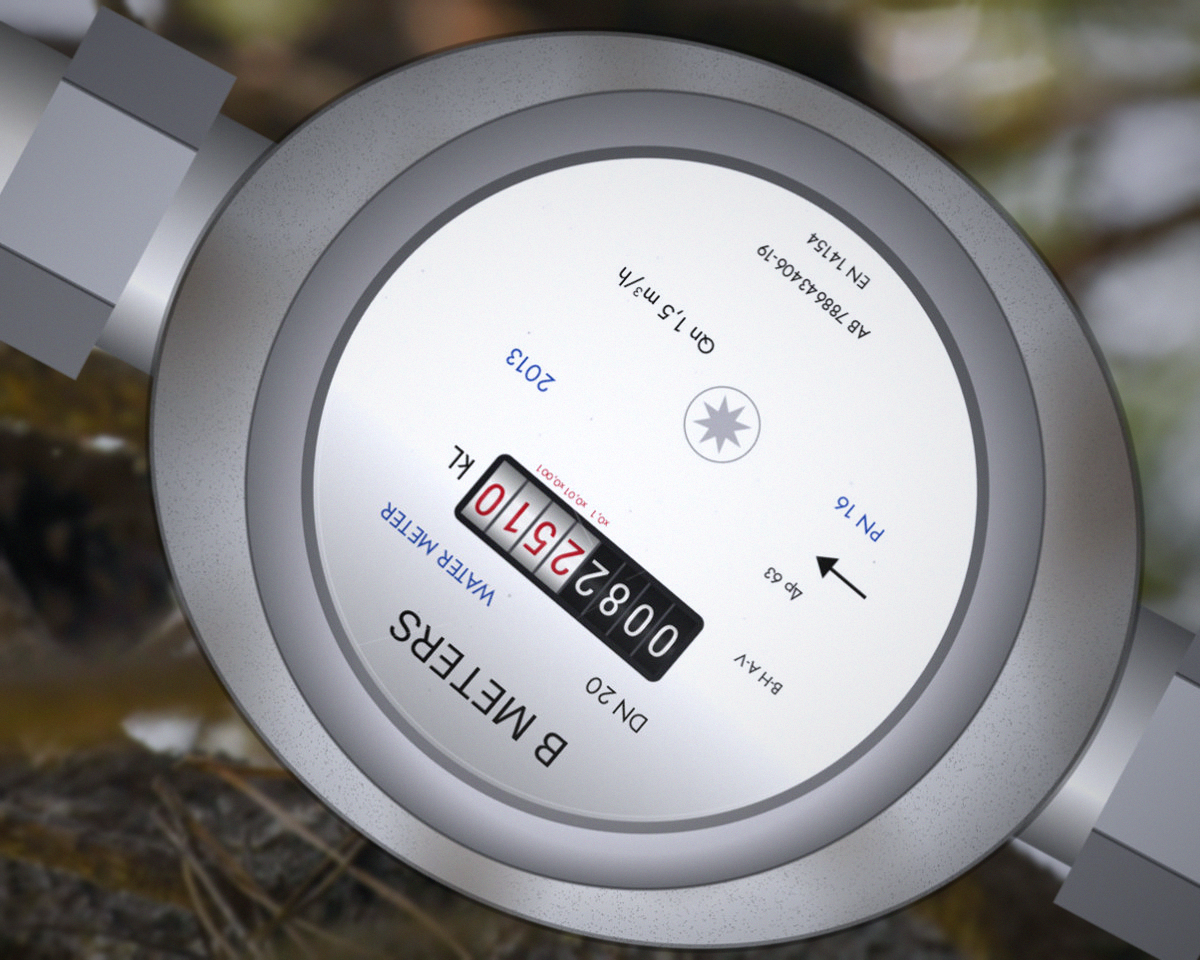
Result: 82.2510
